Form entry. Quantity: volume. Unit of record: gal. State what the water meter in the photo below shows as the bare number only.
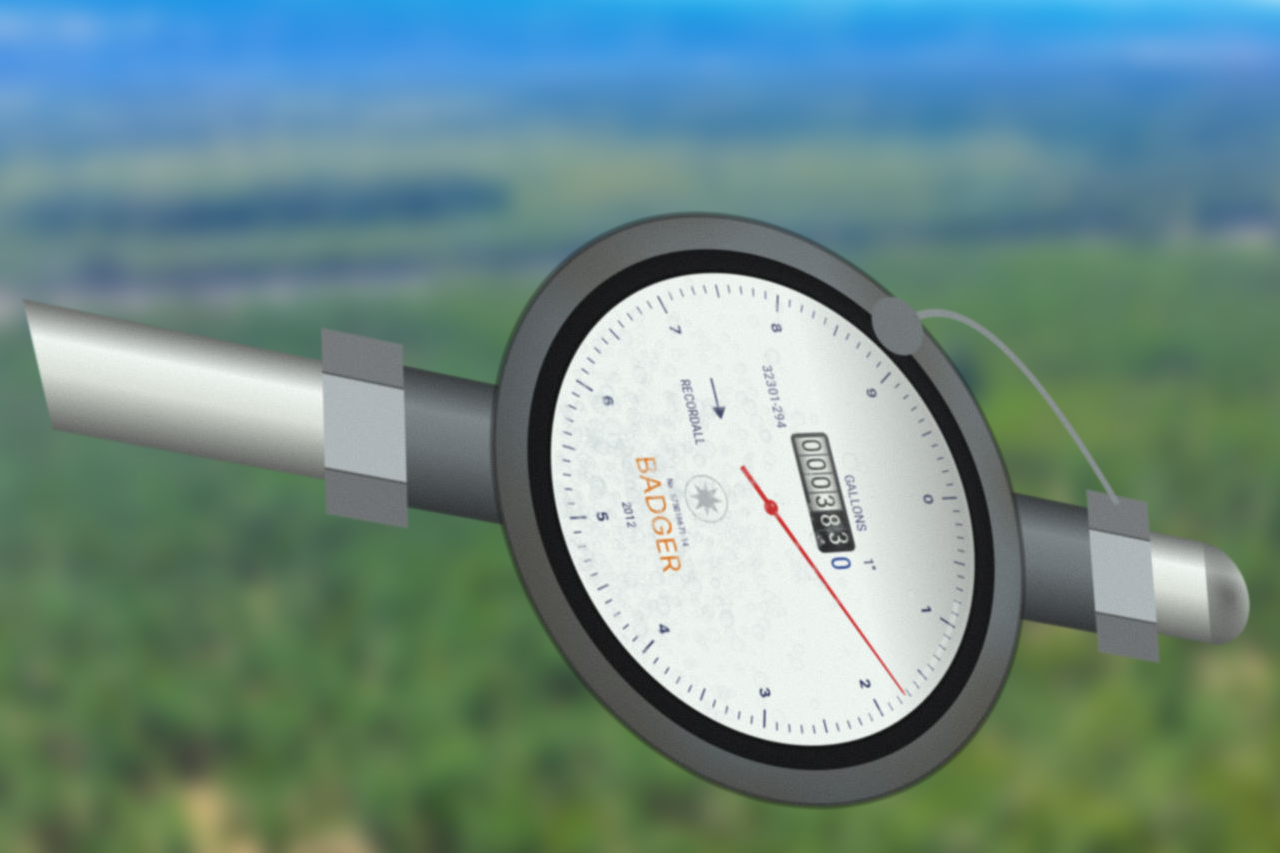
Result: 3831.7
